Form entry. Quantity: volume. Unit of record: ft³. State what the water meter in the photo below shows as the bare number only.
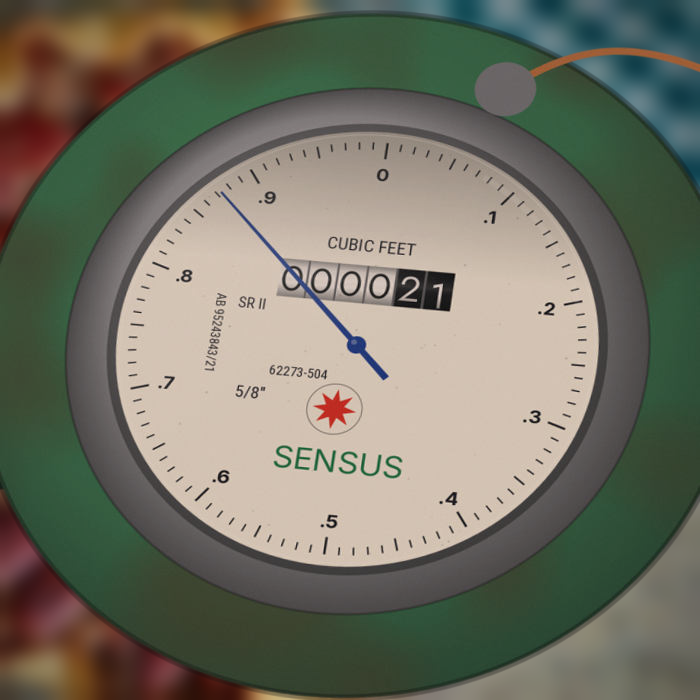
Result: 20.87
